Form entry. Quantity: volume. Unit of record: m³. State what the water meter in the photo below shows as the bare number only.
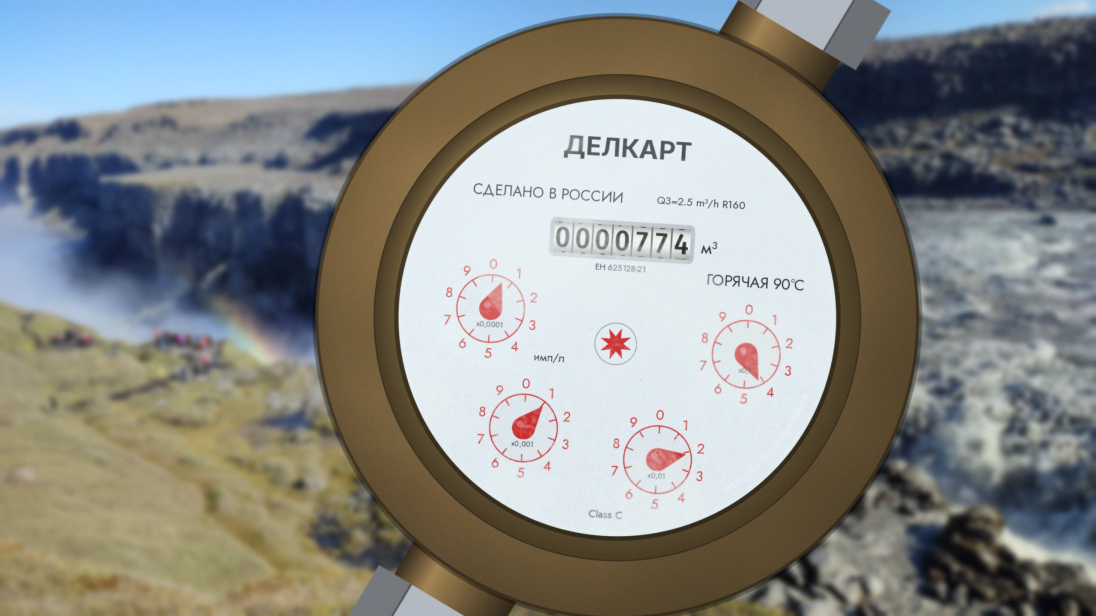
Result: 774.4210
